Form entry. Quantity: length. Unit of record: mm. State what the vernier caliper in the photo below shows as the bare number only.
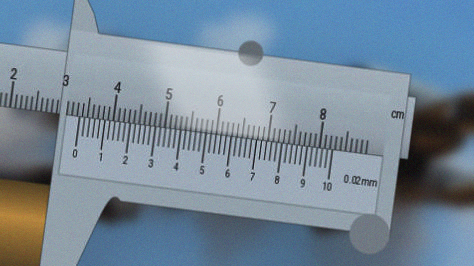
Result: 33.5
